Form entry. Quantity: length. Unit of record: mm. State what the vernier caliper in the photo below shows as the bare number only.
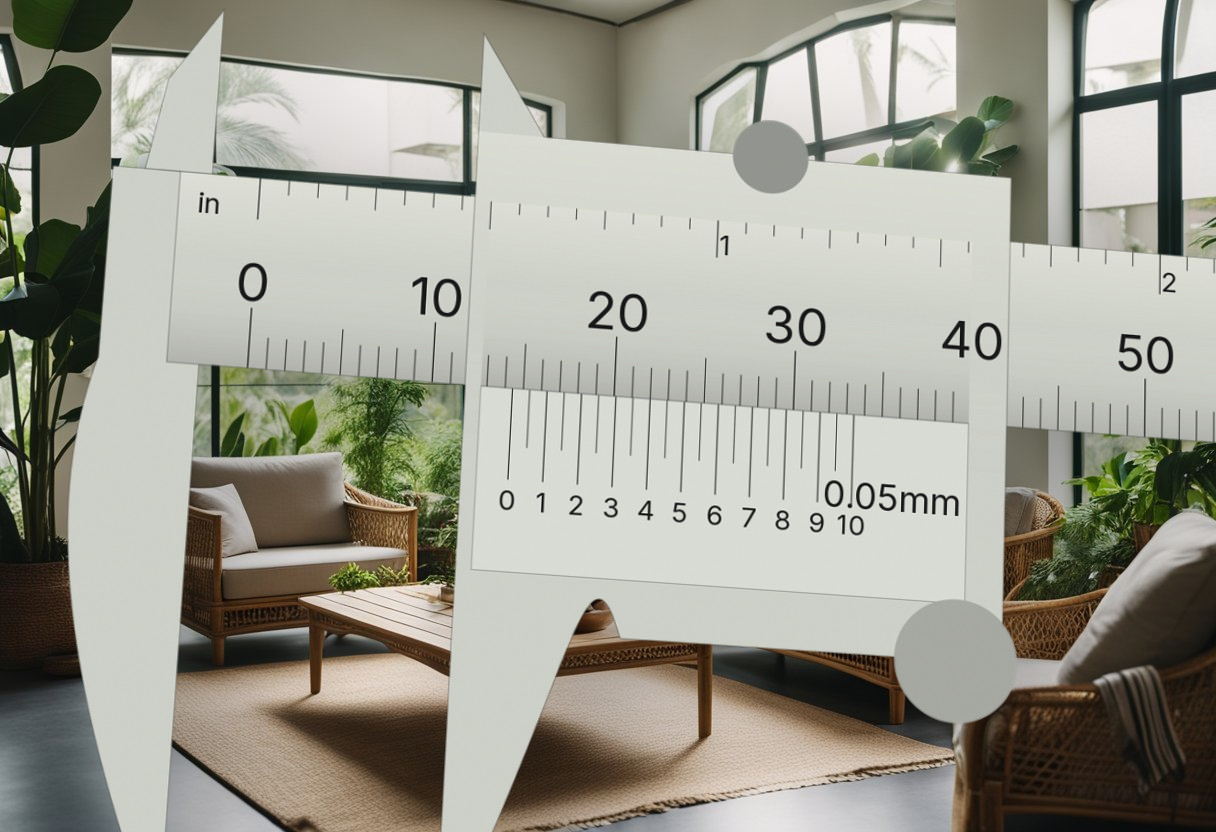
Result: 14.4
